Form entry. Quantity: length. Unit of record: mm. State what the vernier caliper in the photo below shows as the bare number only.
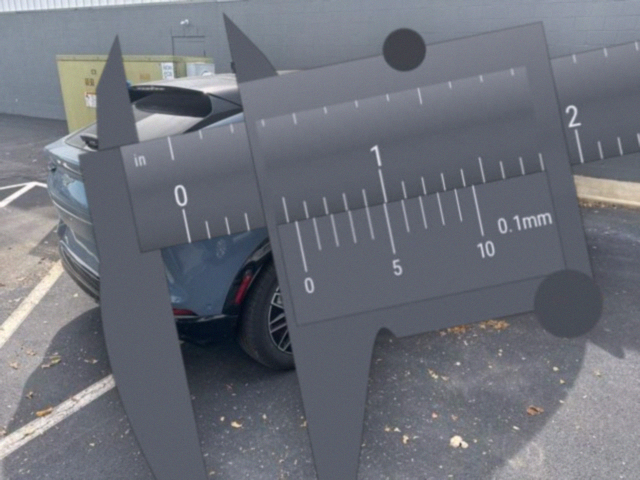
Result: 5.4
